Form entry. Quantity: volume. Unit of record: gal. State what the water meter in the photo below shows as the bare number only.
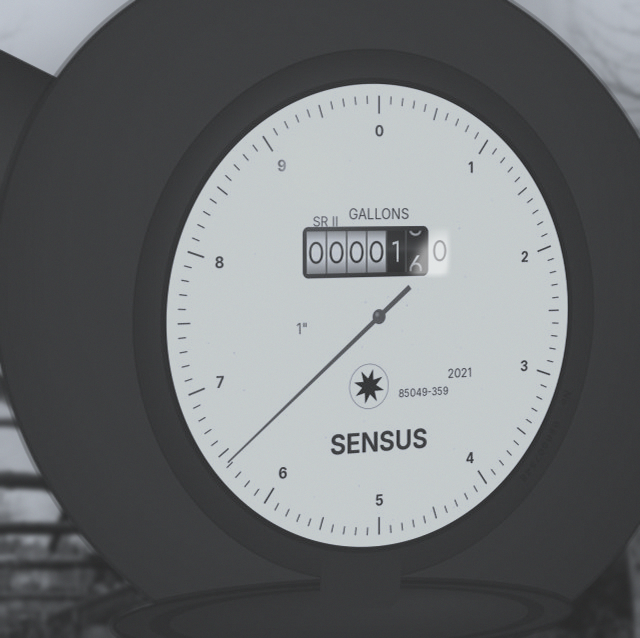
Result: 156.4
